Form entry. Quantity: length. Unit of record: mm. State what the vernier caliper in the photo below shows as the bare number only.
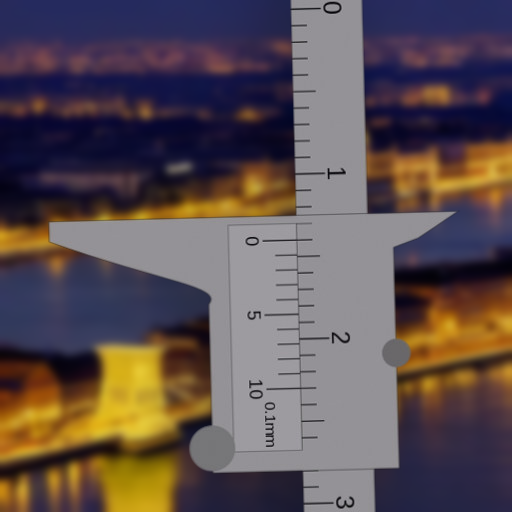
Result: 14.0
